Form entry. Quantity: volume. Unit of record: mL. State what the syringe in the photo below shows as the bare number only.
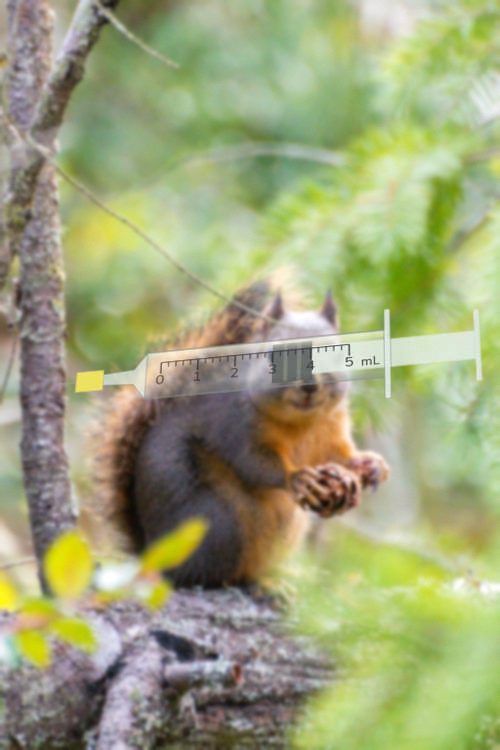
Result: 3
